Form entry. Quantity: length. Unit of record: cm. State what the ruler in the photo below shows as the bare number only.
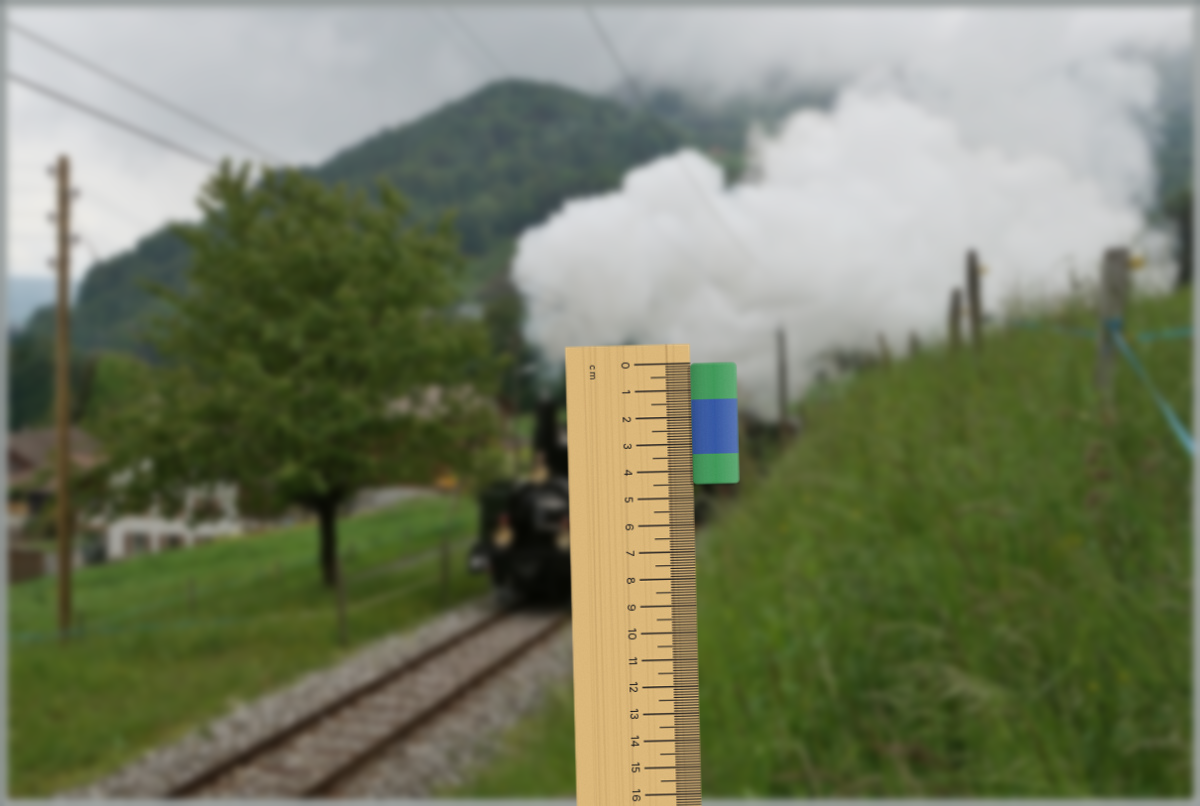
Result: 4.5
